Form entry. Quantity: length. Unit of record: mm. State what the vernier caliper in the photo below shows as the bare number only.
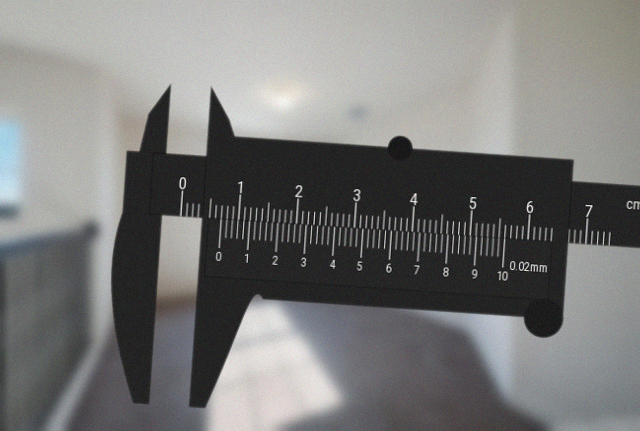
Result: 7.0
